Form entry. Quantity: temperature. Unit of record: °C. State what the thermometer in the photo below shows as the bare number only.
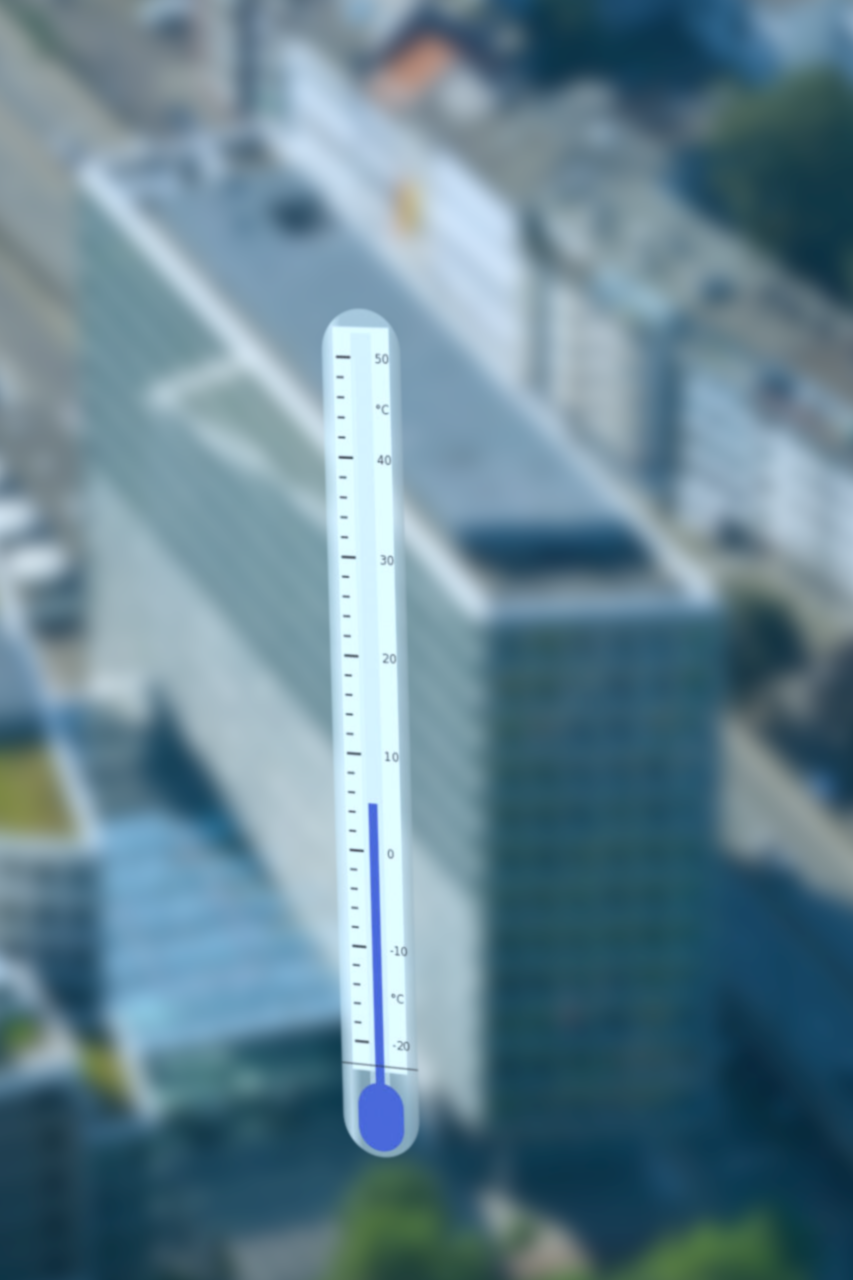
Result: 5
